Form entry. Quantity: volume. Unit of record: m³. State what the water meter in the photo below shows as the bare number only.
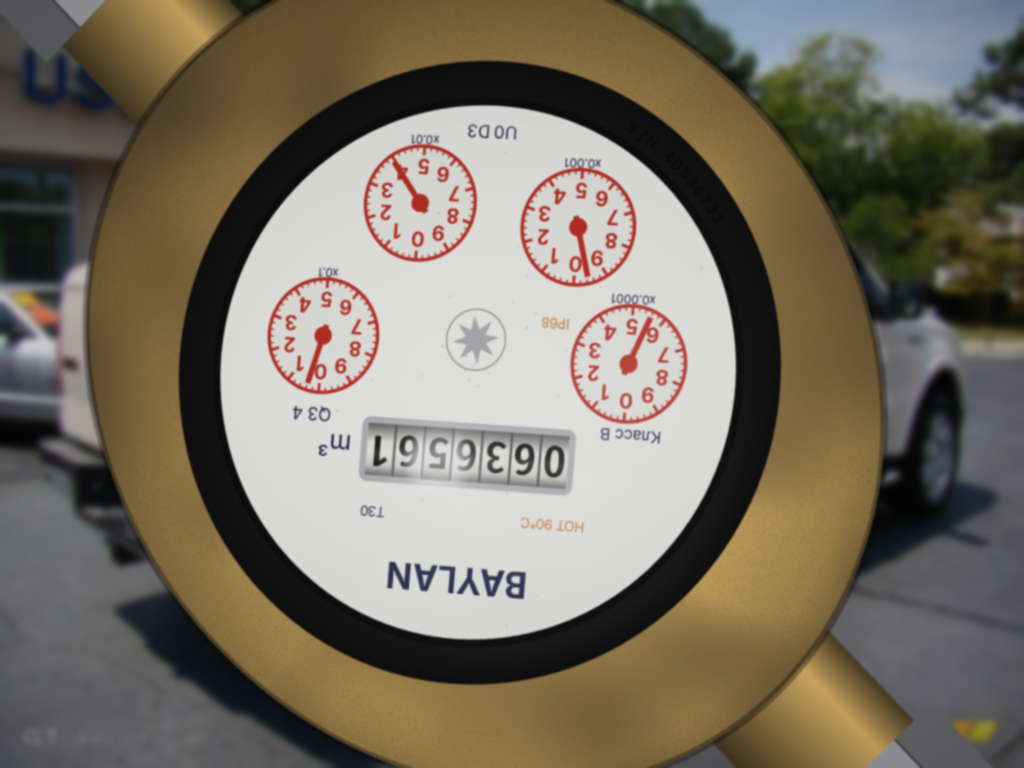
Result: 636561.0395
